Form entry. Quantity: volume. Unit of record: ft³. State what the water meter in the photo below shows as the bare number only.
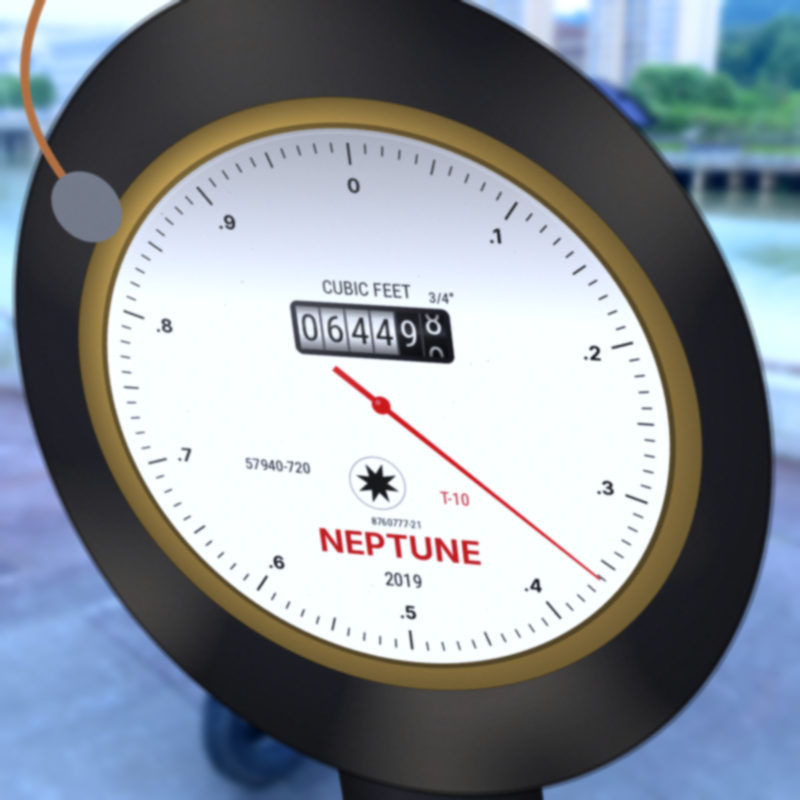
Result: 64498.36
